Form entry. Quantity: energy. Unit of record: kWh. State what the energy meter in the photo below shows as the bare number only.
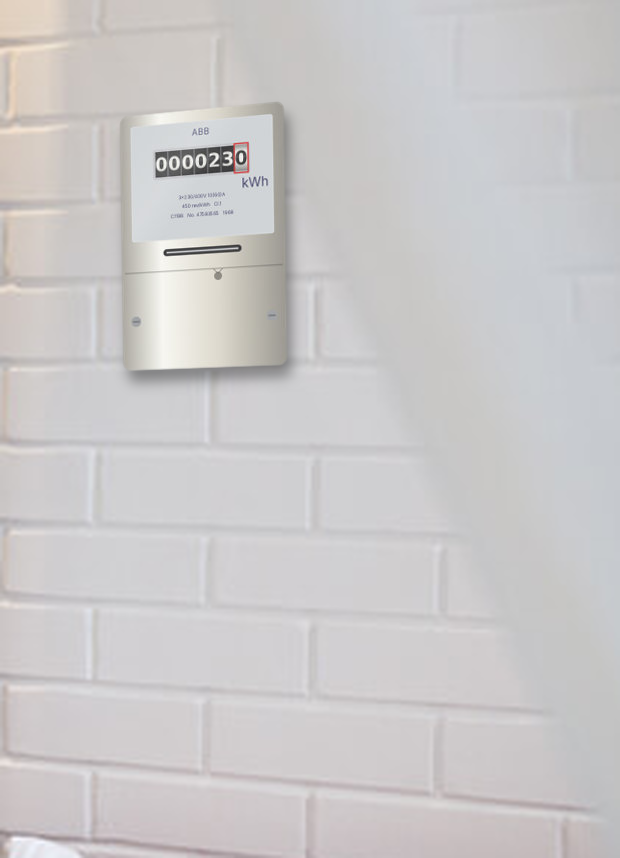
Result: 23.0
